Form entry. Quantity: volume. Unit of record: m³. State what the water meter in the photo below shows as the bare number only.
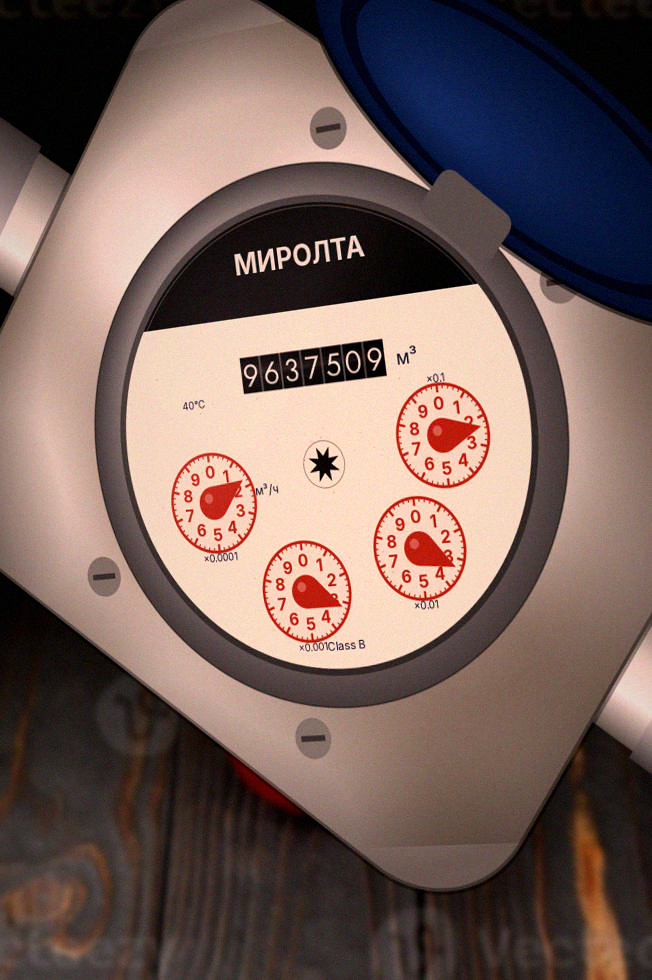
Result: 9637509.2331
